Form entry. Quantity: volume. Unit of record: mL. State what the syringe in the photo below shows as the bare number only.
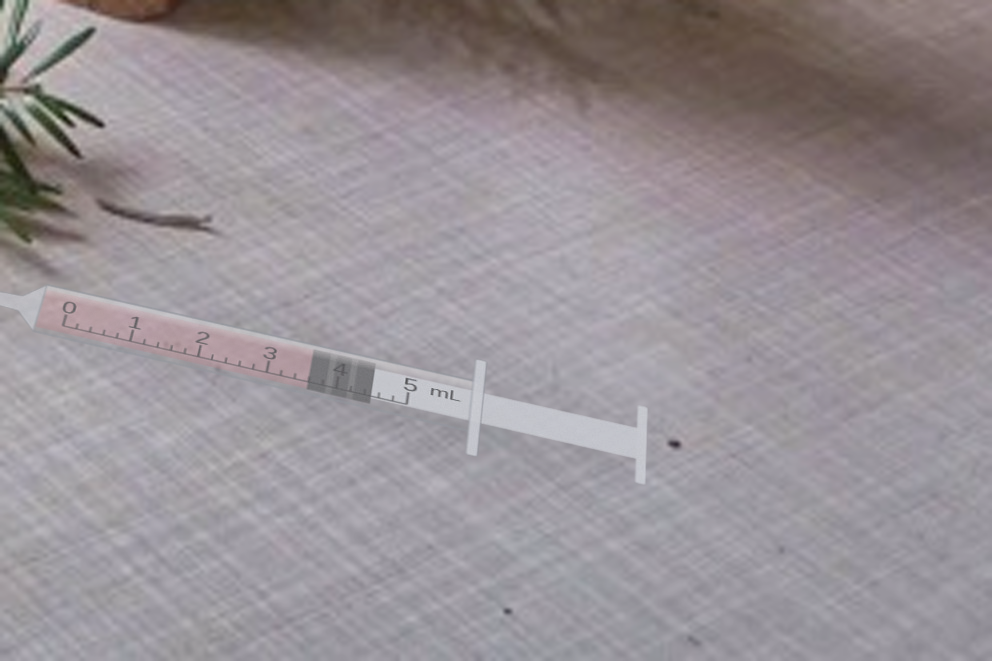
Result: 3.6
